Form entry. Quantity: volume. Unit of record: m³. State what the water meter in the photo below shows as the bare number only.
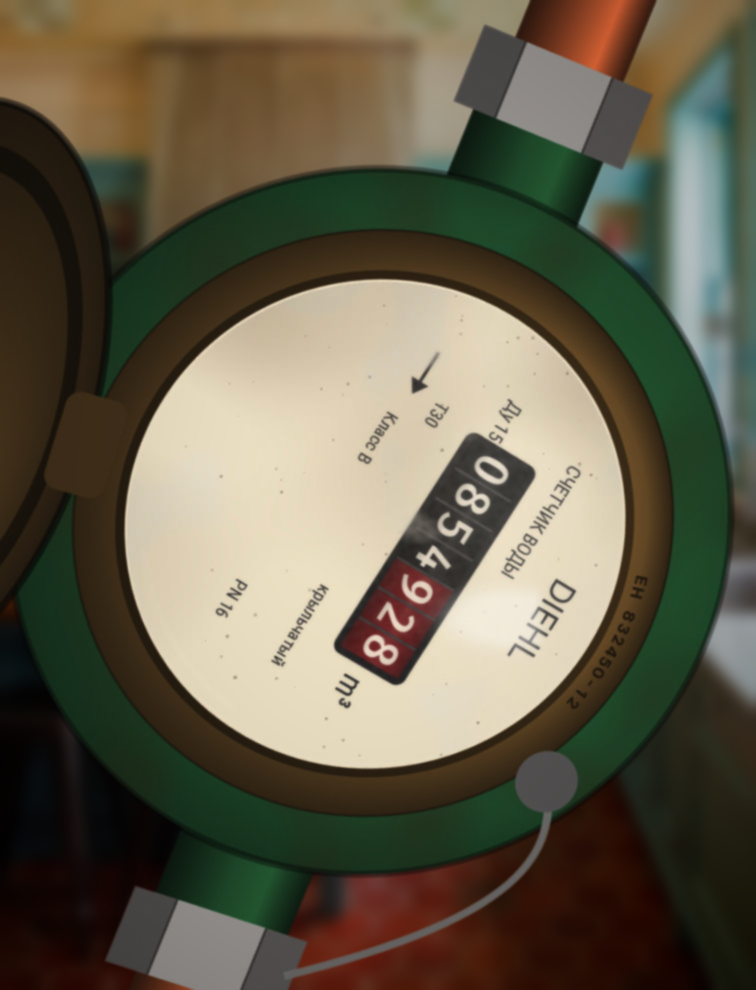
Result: 854.928
